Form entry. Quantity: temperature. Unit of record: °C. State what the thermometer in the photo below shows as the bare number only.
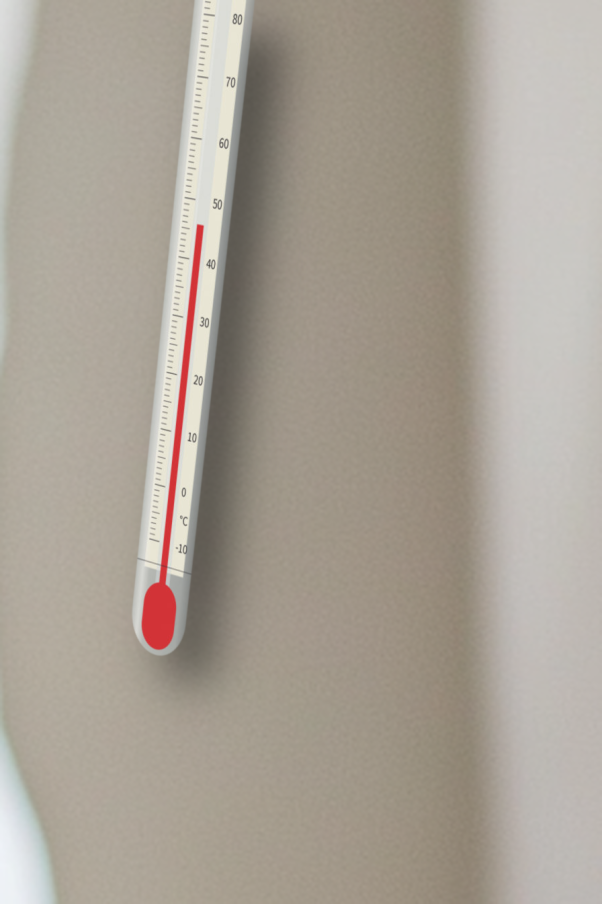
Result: 46
